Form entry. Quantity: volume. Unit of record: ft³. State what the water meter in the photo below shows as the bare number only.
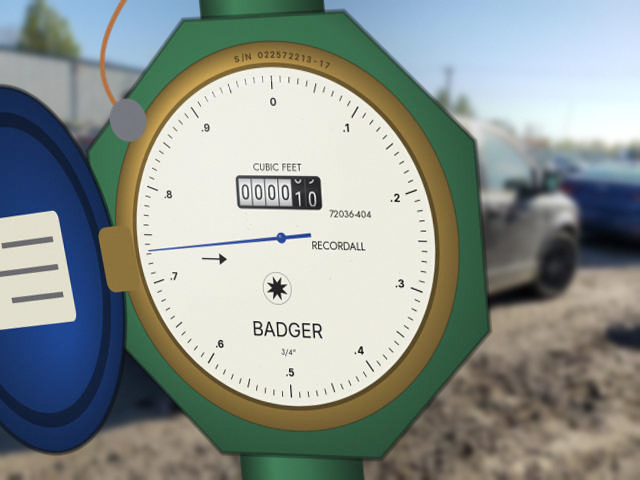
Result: 9.73
